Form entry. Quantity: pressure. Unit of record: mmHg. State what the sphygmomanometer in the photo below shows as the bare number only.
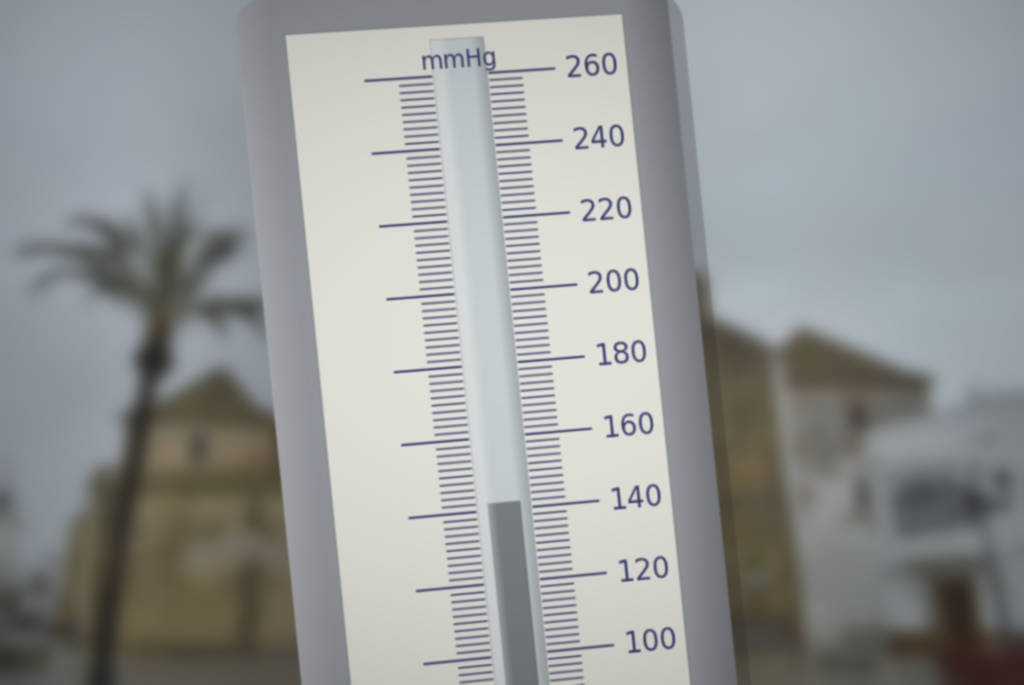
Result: 142
